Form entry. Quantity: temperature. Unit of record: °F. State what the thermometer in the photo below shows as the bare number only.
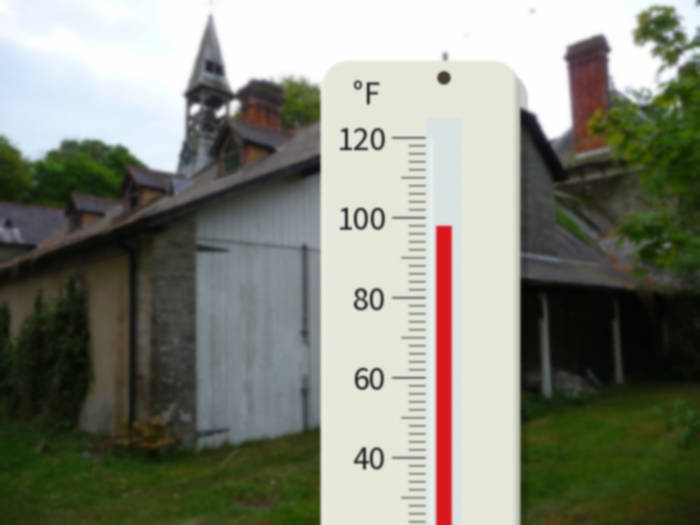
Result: 98
